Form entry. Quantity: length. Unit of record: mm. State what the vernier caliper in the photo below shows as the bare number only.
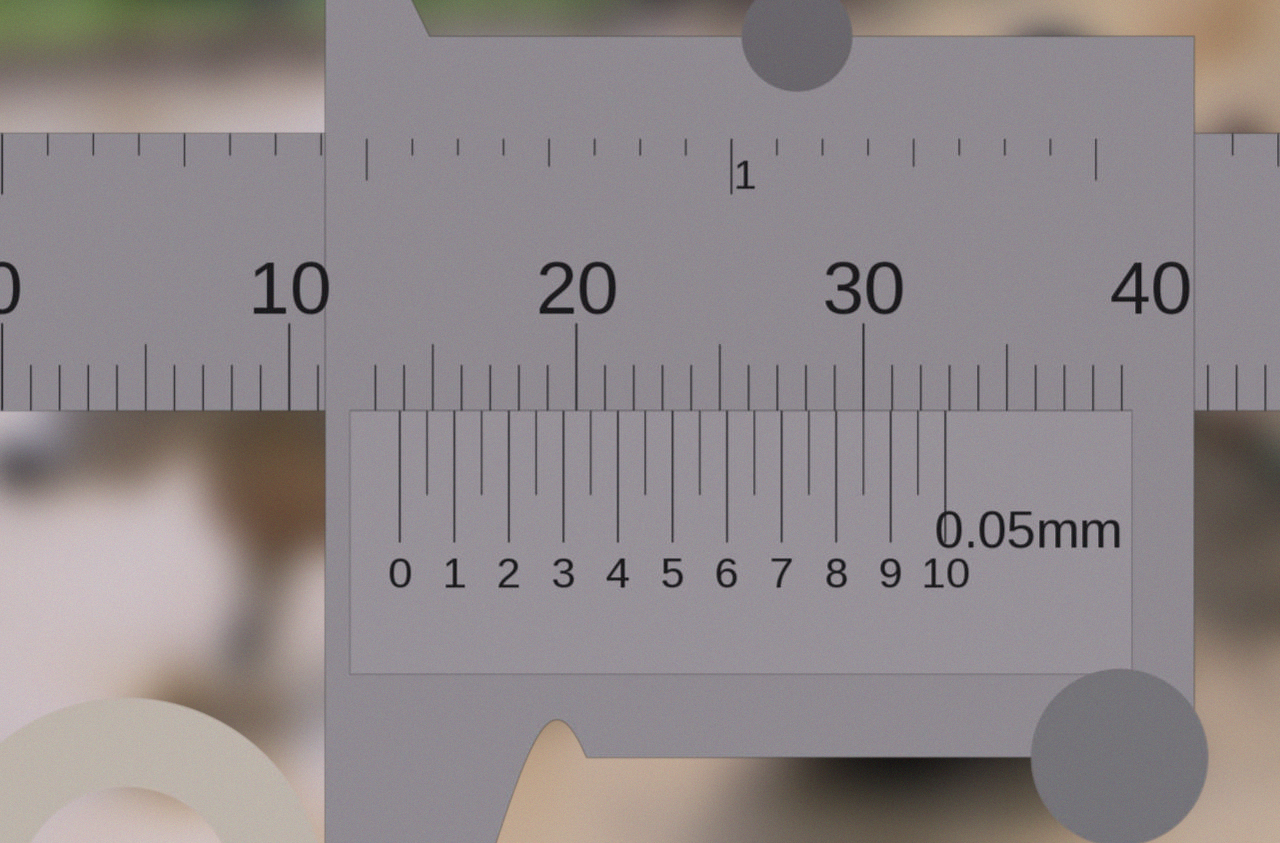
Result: 13.85
